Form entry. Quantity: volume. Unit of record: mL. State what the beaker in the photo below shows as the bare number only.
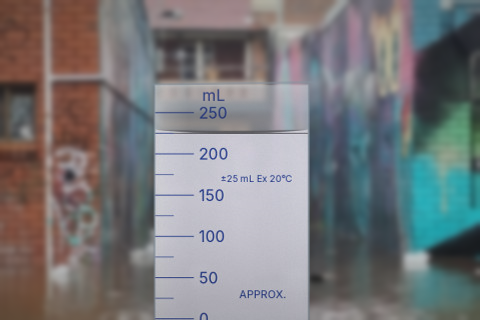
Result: 225
